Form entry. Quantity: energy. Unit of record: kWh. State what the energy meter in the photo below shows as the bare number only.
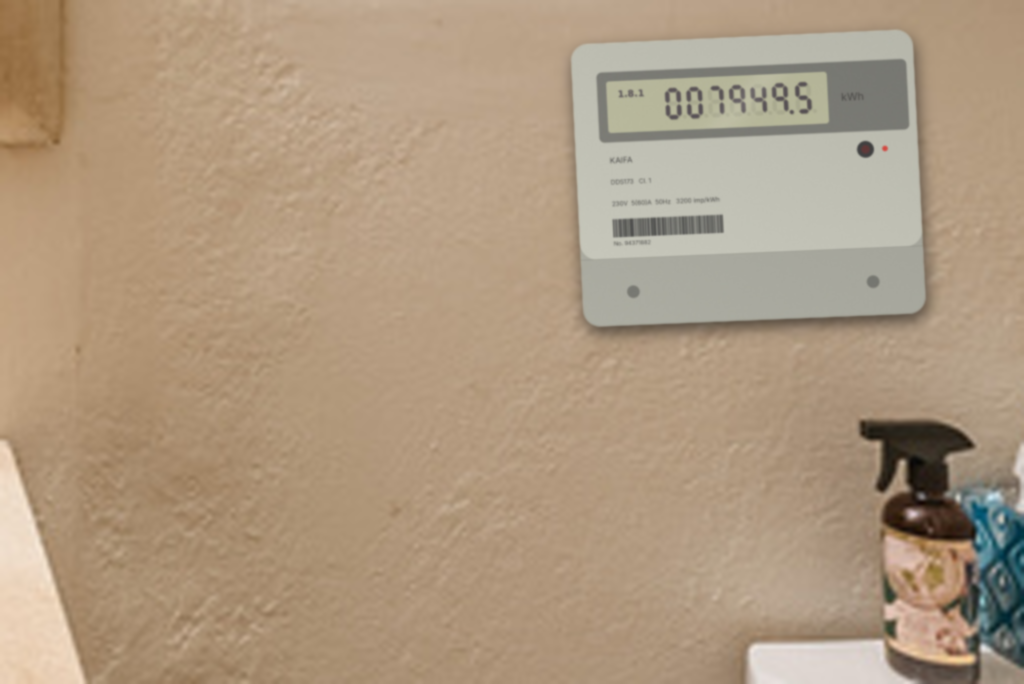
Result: 7949.5
